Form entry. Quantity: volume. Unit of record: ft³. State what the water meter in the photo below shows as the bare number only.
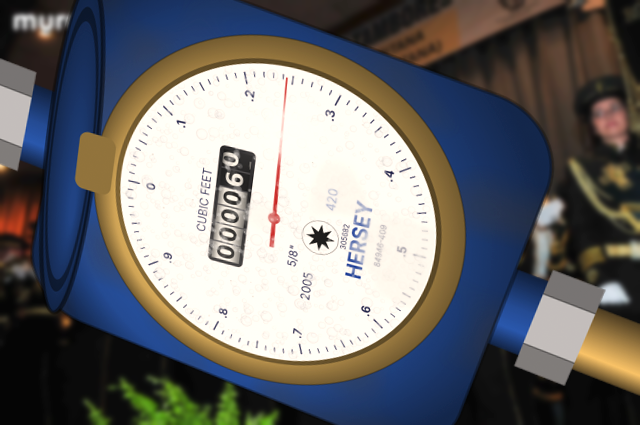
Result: 60.24
